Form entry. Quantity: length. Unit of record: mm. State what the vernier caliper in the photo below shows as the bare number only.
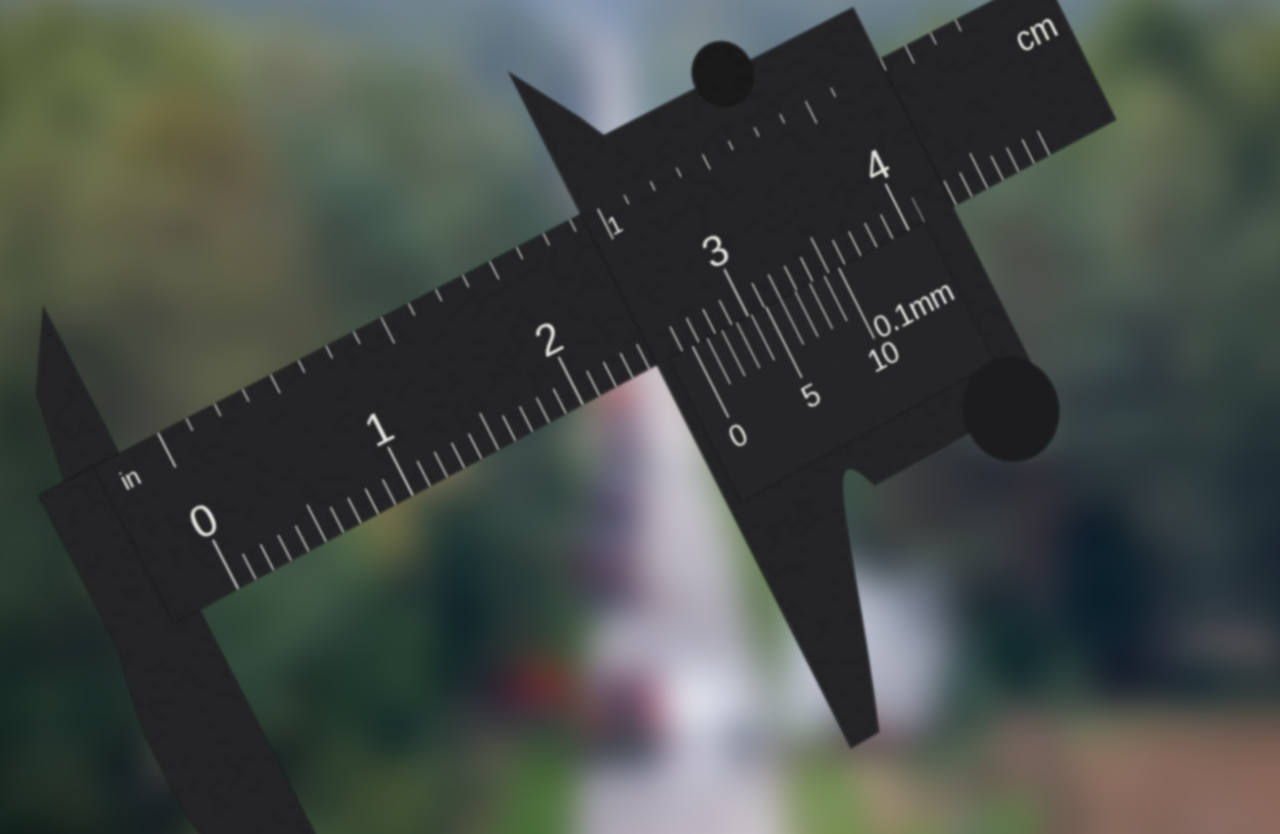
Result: 26.6
